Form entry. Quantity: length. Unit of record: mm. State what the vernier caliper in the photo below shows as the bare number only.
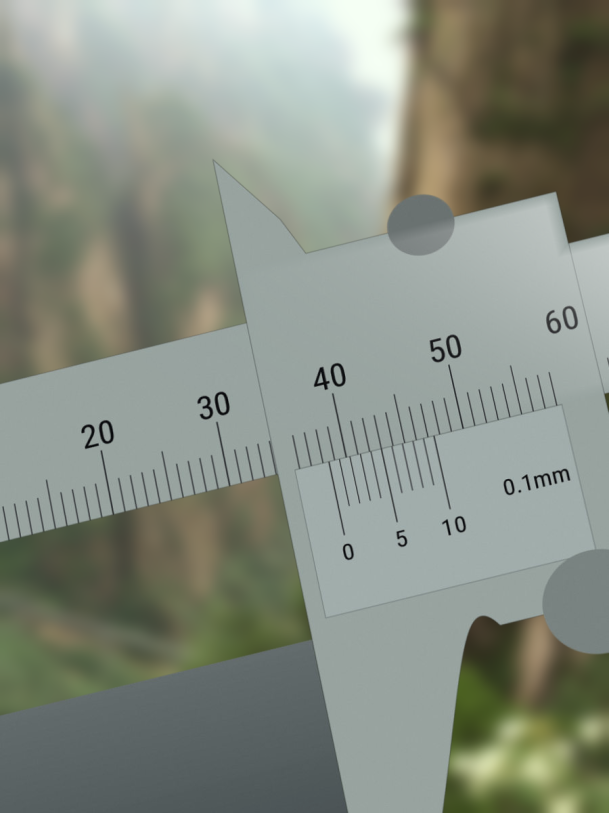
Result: 38.5
